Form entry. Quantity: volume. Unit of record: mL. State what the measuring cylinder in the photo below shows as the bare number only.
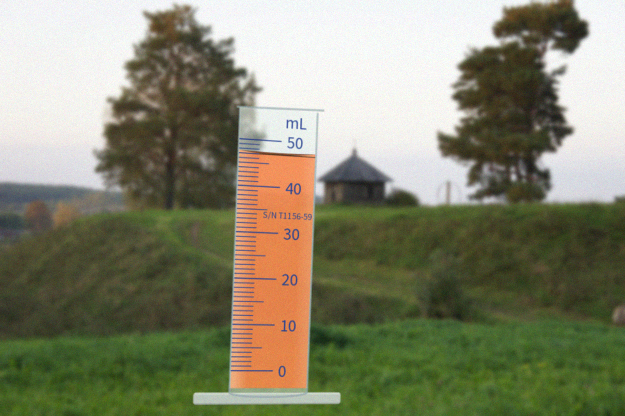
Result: 47
